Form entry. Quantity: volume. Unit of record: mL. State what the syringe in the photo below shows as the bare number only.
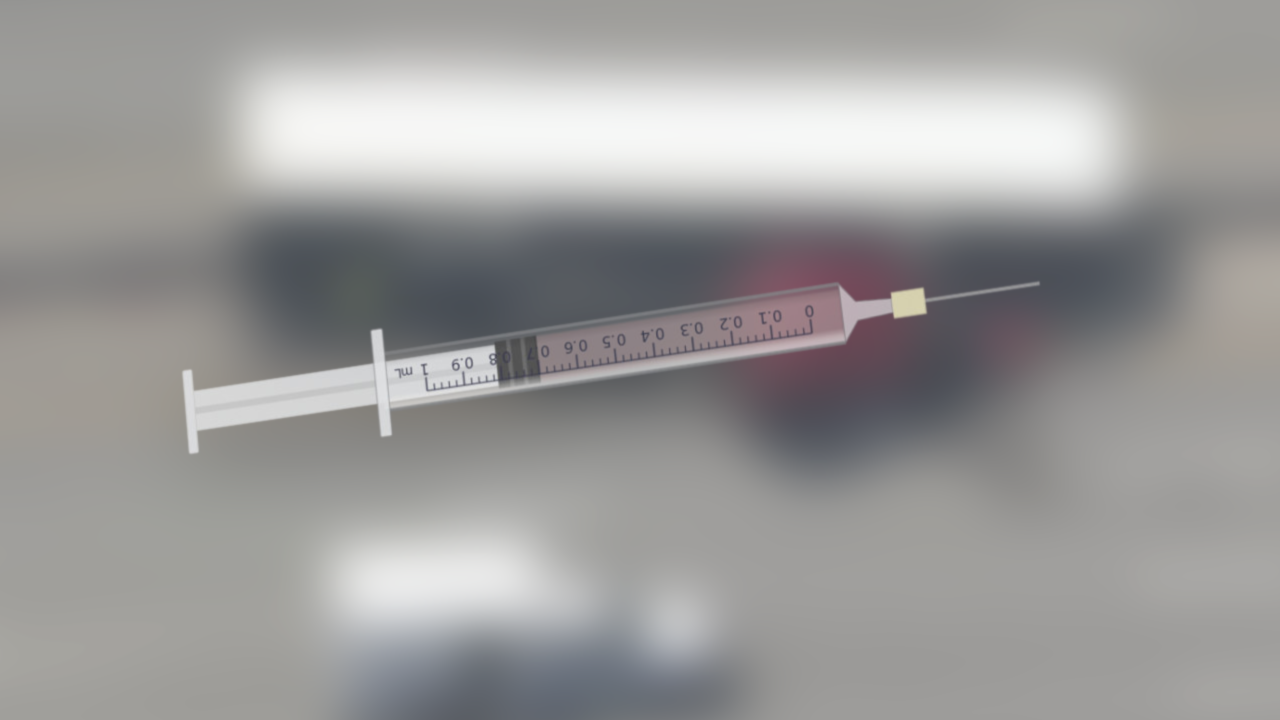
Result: 0.7
